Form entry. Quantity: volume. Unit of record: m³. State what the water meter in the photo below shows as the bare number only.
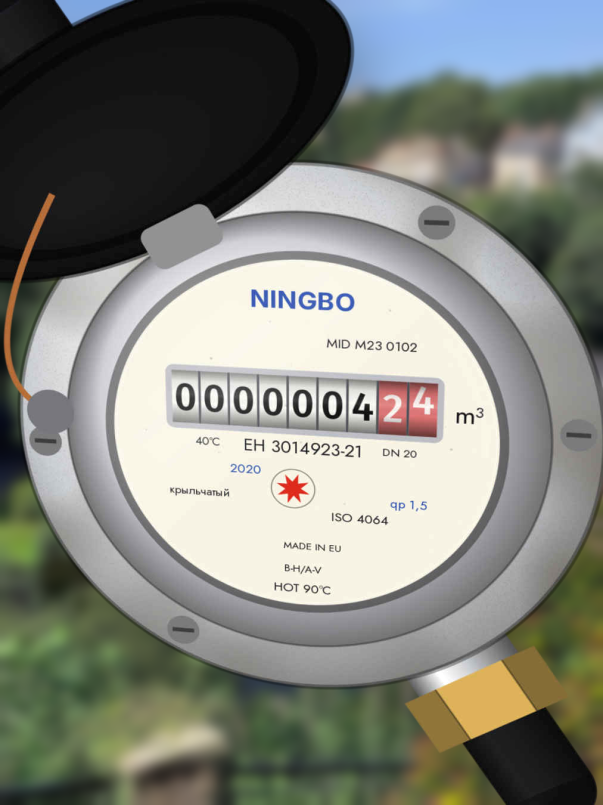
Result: 4.24
